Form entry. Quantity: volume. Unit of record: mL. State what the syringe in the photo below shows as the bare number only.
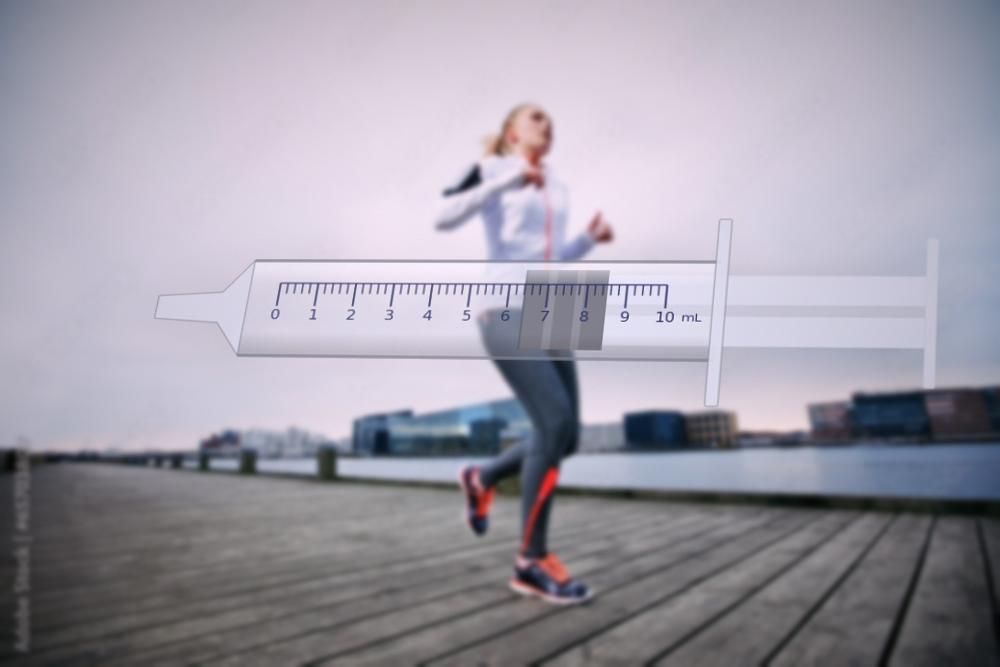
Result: 6.4
